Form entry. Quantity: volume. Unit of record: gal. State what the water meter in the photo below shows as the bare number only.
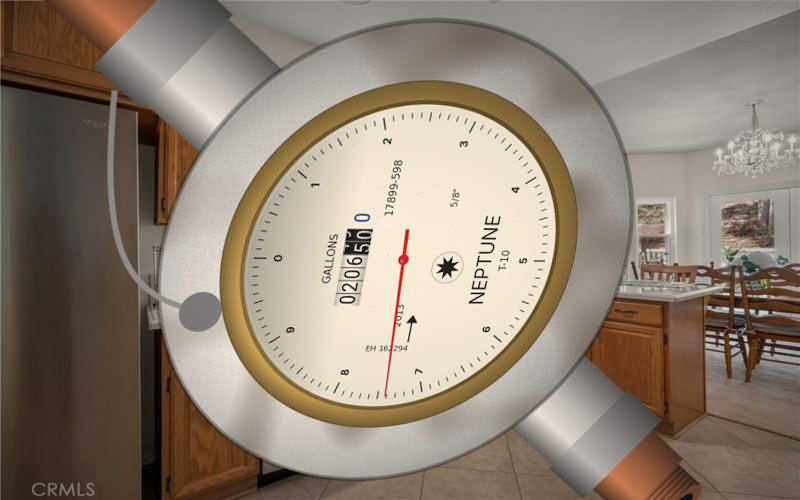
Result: 206497.4
